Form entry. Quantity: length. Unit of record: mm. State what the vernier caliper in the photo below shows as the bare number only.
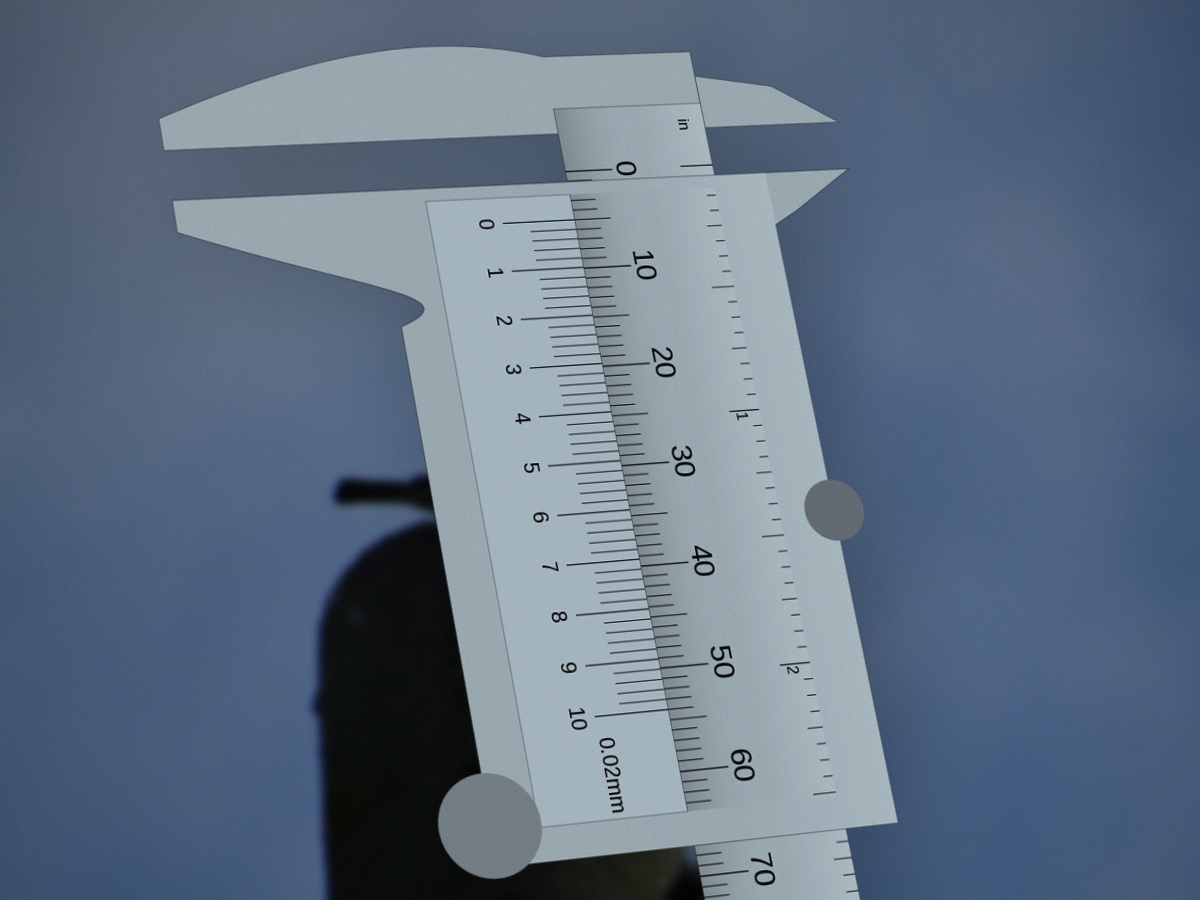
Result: 5.0
